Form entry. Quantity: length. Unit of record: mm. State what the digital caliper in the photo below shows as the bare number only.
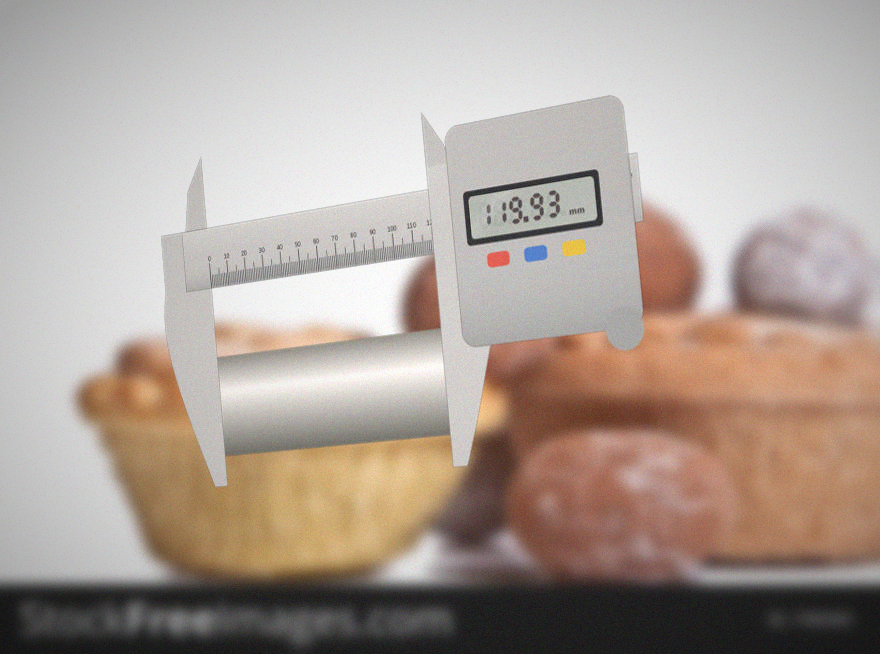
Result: 119.93
